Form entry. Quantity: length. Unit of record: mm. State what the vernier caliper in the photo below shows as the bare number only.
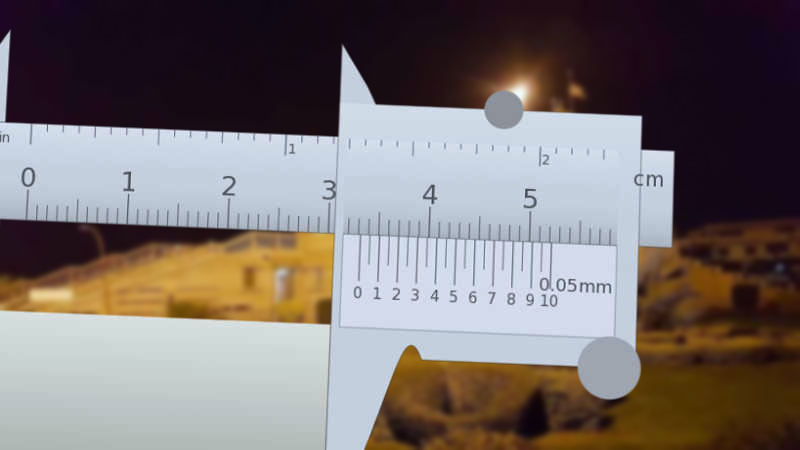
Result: 33.2
